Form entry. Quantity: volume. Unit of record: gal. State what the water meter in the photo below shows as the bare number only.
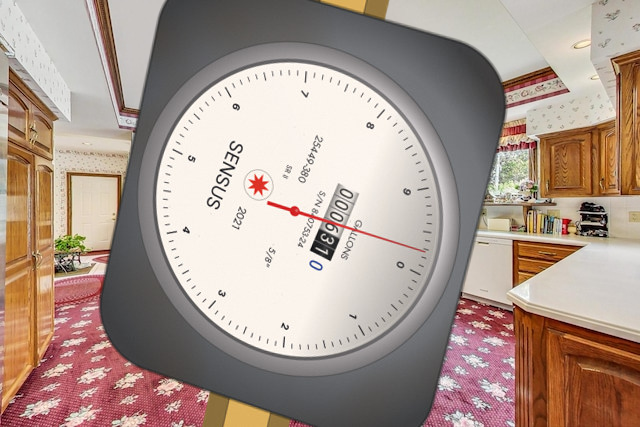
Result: 6309.7
